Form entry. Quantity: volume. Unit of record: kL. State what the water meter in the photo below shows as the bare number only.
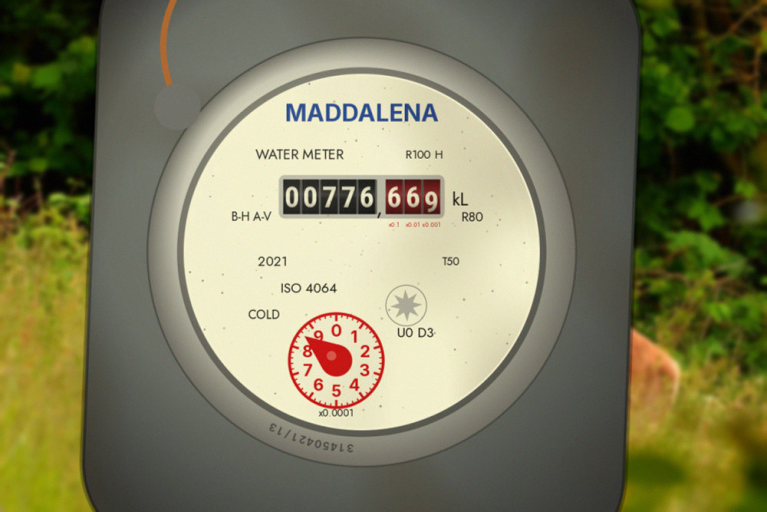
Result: 776.6688
